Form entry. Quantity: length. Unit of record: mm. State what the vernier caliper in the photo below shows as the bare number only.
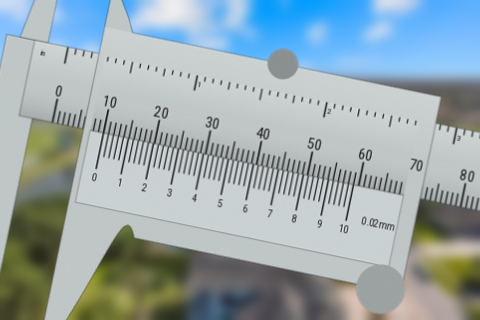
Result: 10.0
